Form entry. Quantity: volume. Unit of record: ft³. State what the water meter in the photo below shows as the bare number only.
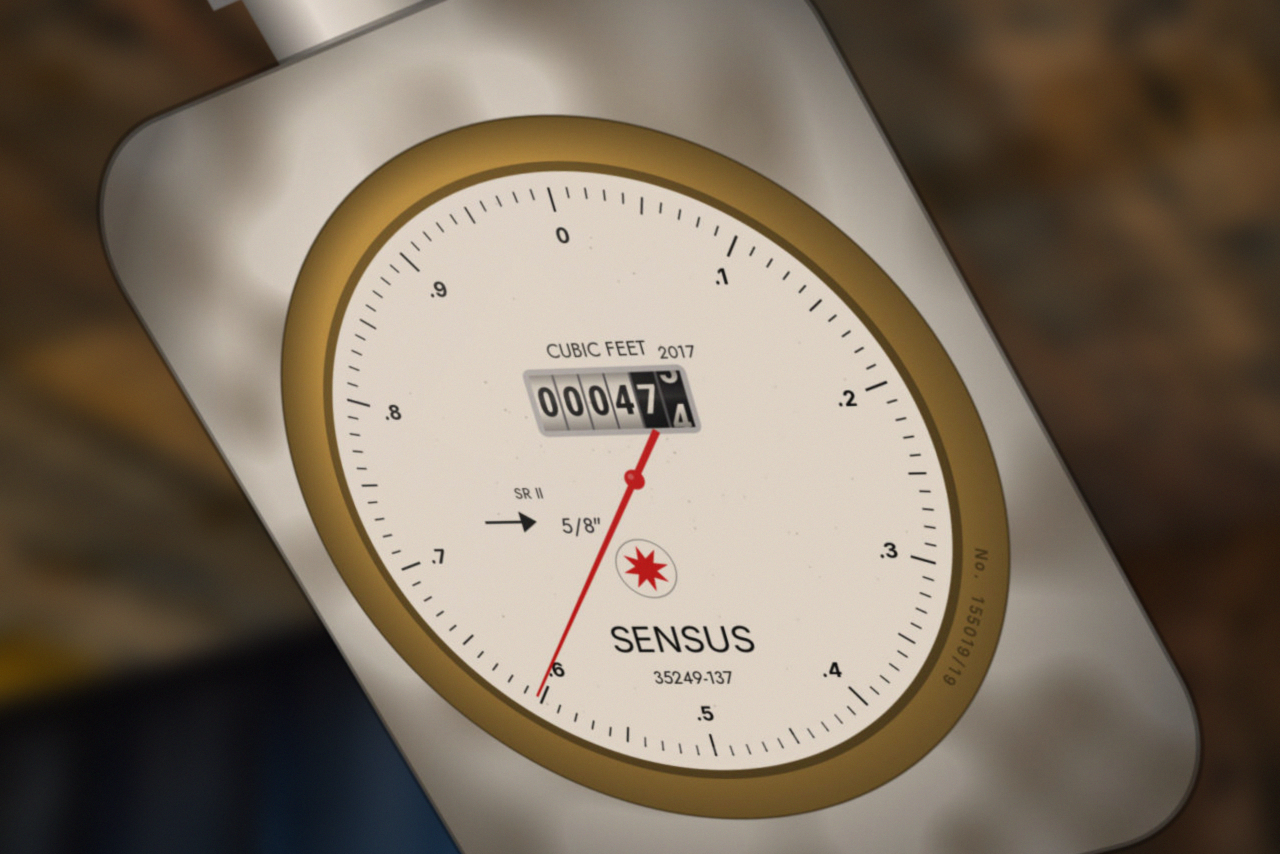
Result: 473.60
